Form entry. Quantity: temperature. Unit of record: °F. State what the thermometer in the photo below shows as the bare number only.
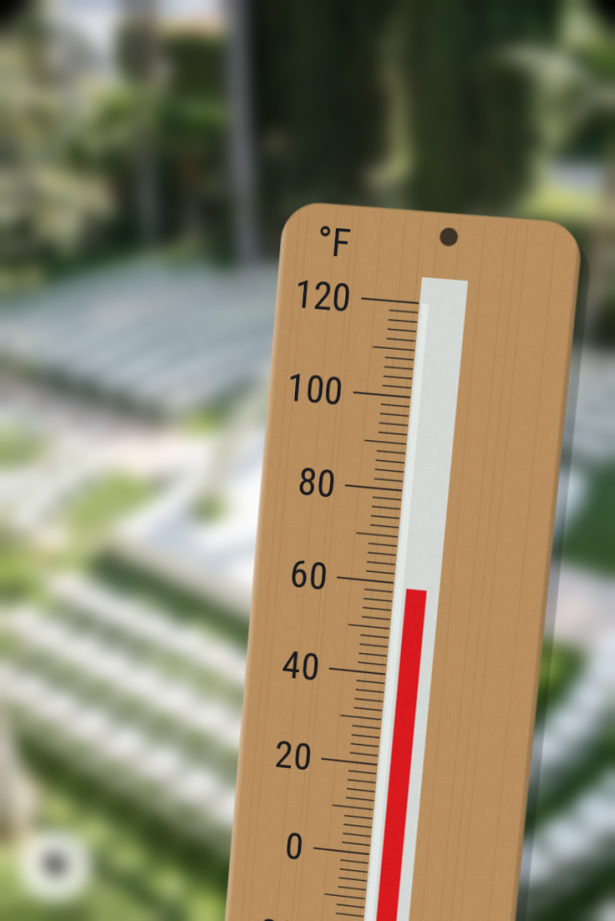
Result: 59
